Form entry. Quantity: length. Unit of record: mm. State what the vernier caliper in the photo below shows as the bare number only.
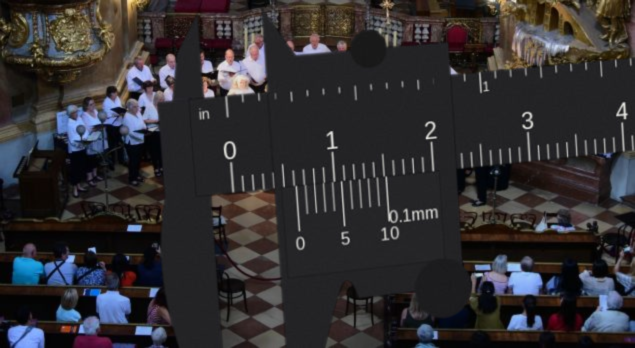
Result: 6.2
